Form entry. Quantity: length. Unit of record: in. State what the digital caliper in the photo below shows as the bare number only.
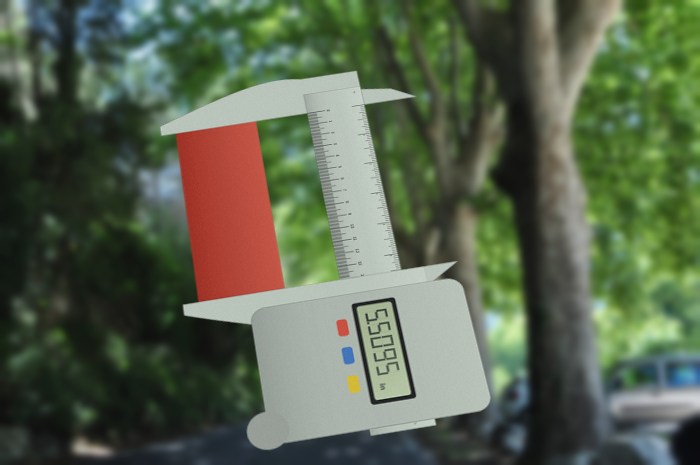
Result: 5.5095
